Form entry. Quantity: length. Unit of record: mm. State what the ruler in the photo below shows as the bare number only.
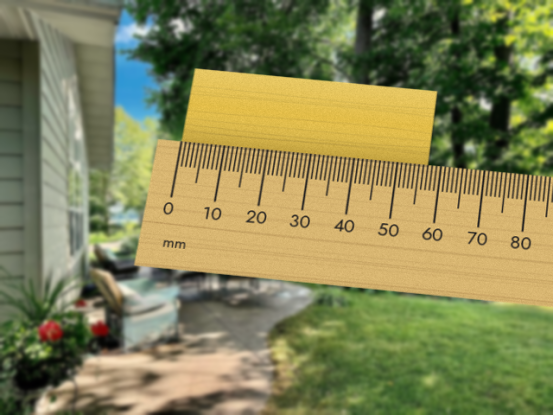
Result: 57
